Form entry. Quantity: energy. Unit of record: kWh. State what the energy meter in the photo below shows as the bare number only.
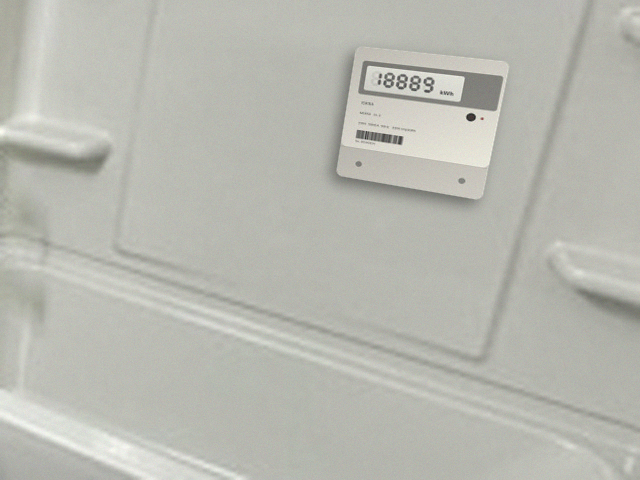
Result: 18889
